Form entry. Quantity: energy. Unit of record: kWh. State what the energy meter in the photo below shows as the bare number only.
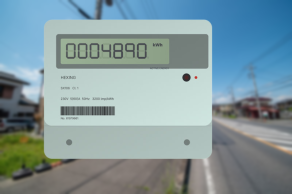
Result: 4890
